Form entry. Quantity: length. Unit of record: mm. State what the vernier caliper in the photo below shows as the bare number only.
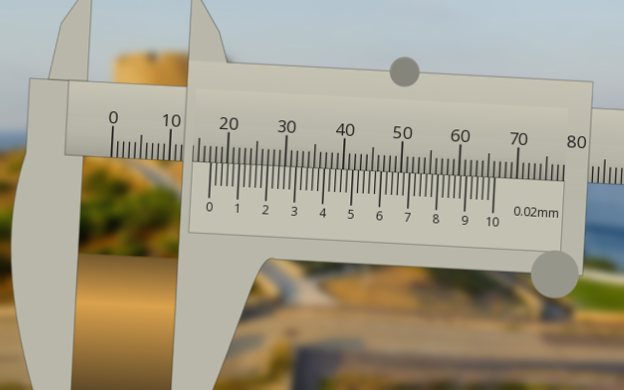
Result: 17.2
